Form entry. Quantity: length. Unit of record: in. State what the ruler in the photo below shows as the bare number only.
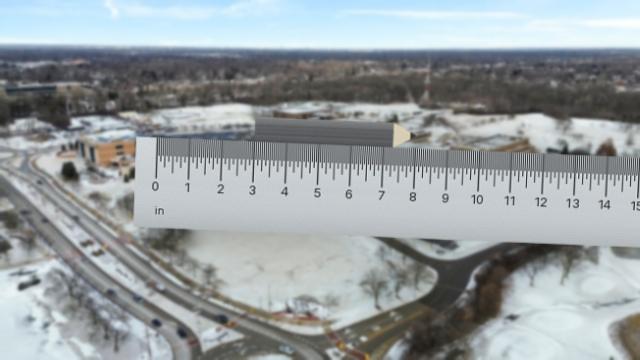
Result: 5
